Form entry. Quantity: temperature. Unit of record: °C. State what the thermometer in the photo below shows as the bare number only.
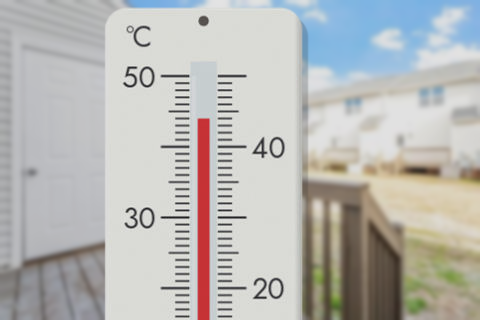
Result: 44
